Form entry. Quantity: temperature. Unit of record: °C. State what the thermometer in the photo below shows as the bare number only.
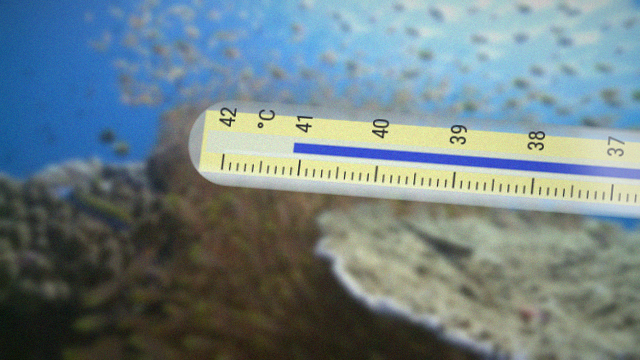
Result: 41.1
